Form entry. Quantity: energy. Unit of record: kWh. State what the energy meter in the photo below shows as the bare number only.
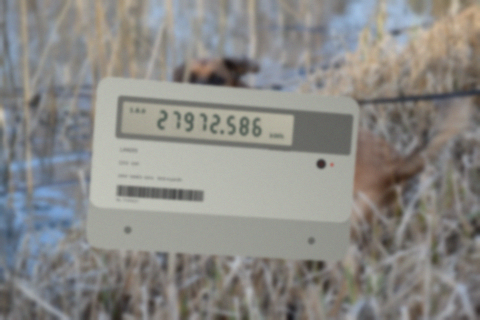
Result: 27972.586
